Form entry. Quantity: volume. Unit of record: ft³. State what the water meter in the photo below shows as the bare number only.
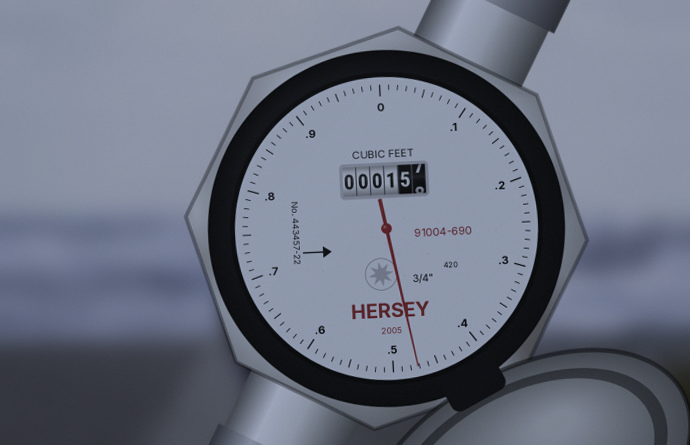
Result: 157.47
